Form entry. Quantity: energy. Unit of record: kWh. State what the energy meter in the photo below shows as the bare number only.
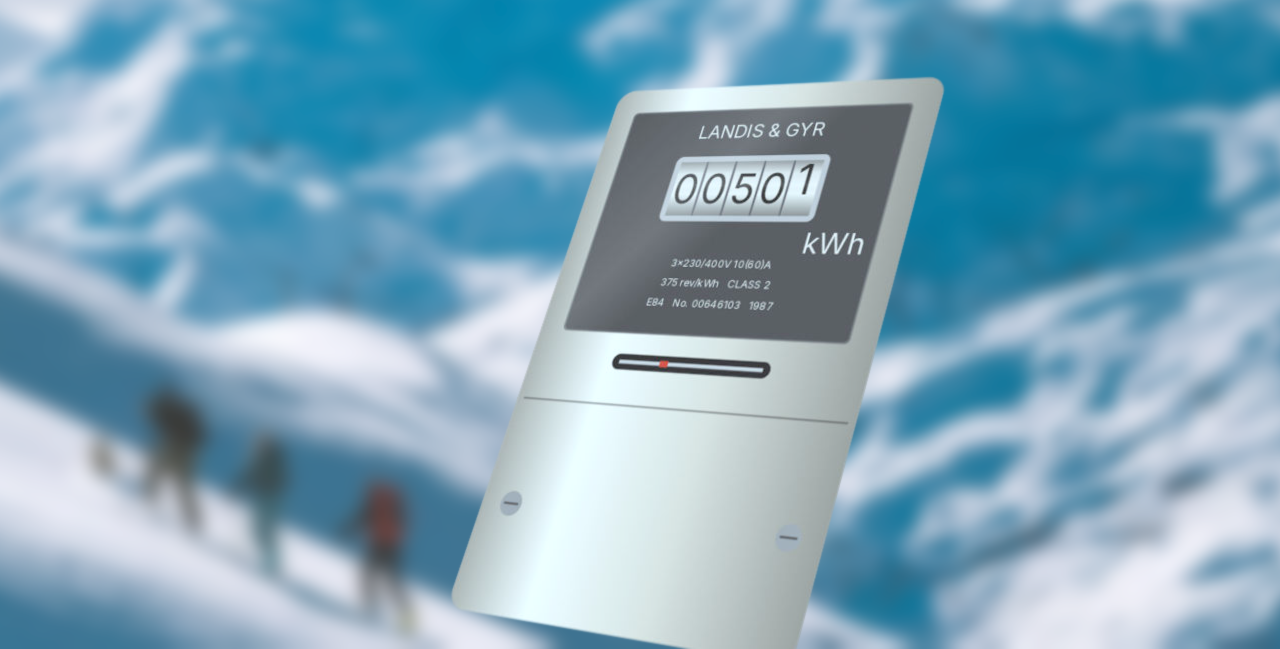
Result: 501
